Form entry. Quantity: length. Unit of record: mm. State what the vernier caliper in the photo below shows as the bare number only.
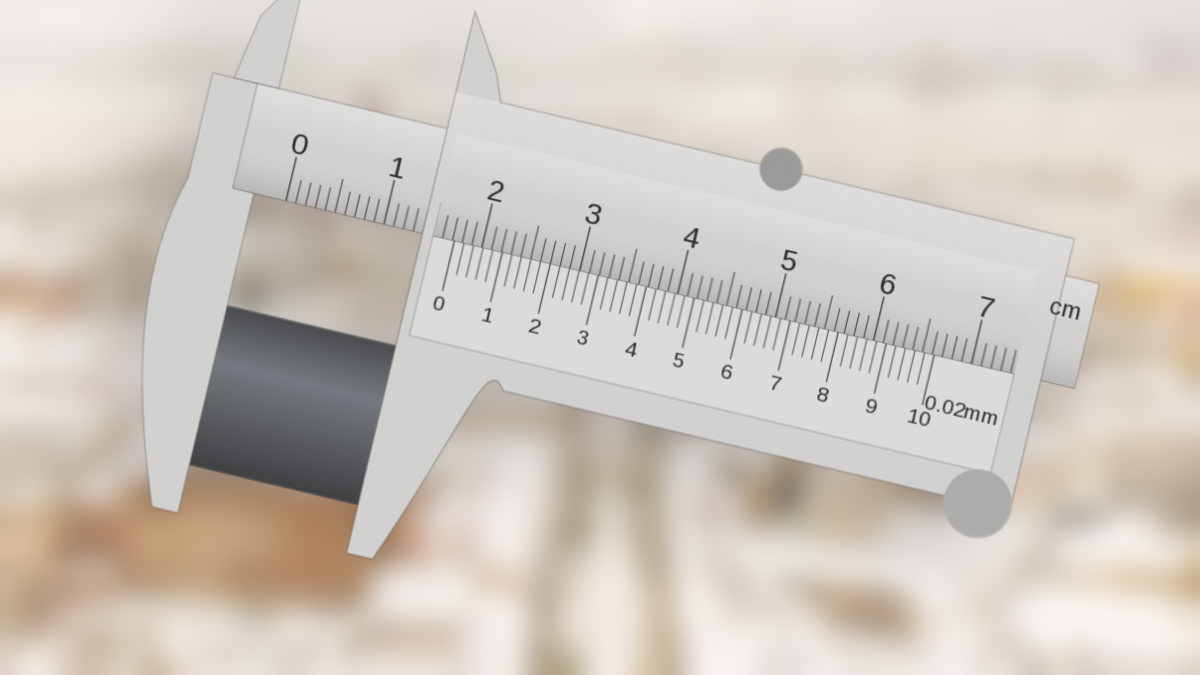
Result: 17.2
